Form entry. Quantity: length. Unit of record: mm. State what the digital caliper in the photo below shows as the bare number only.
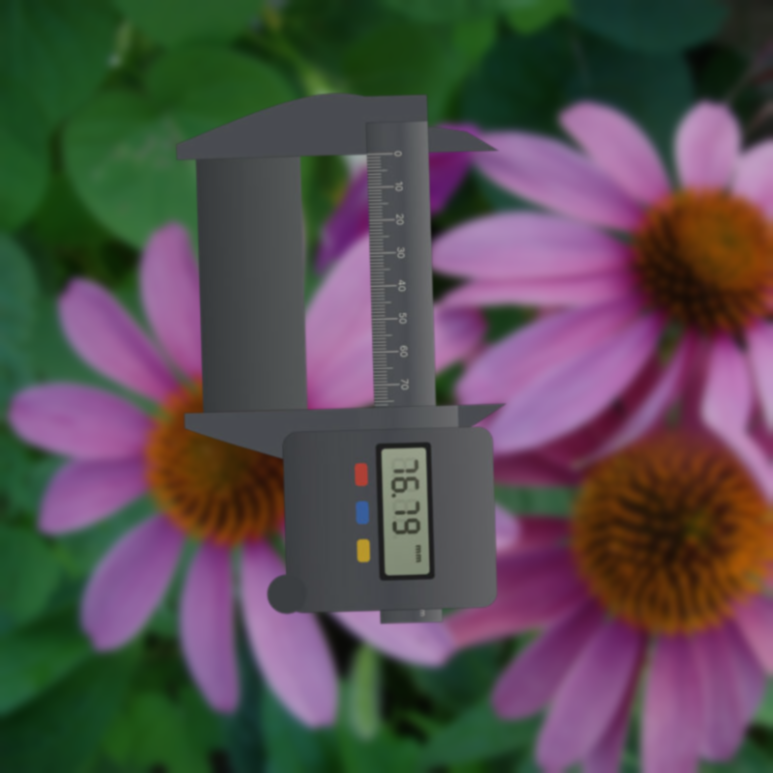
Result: 76.79
